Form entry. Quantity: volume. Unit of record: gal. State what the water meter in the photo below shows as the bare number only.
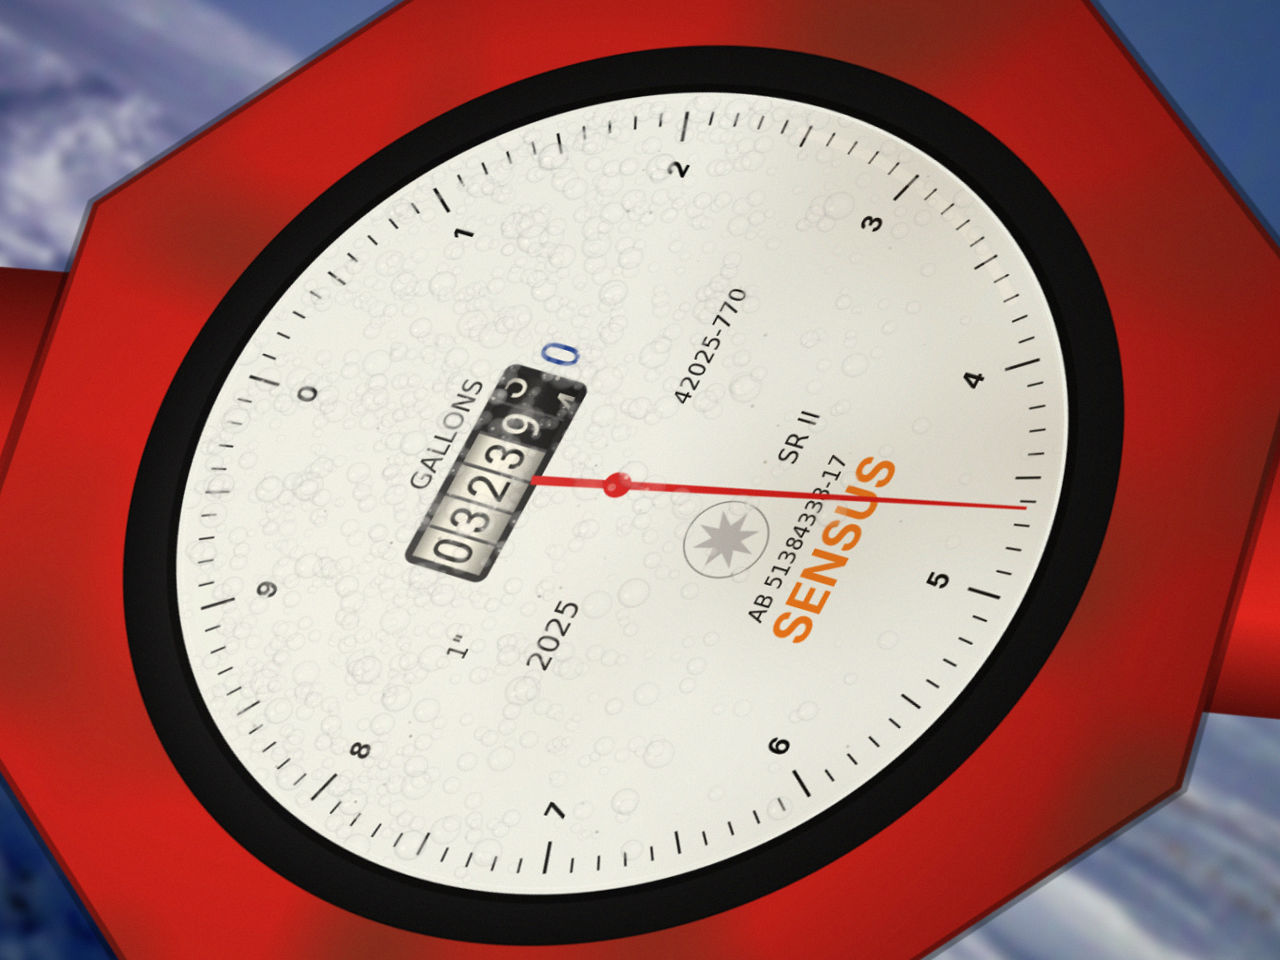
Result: 323934.6
